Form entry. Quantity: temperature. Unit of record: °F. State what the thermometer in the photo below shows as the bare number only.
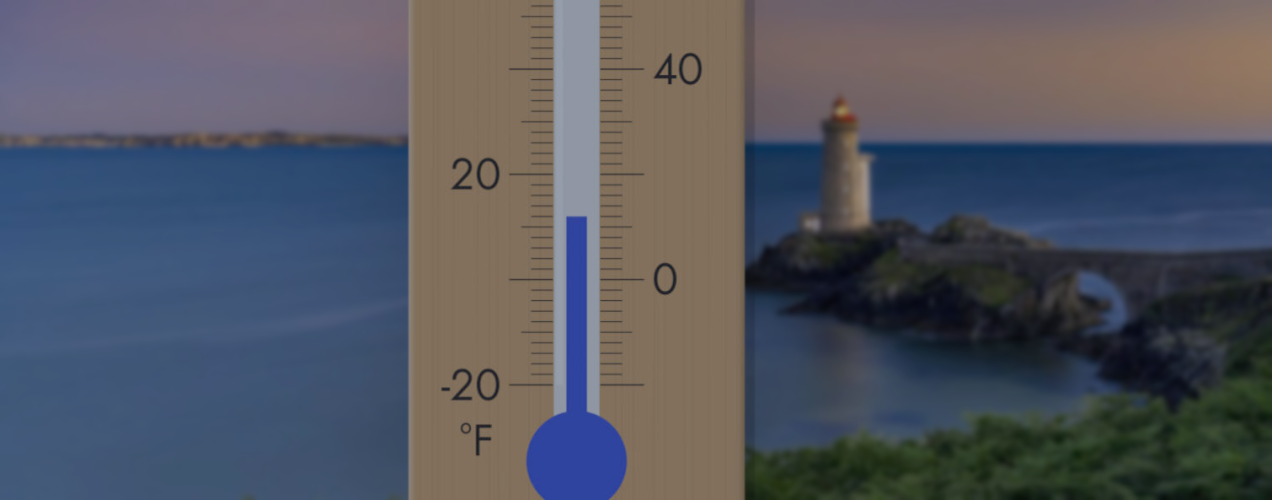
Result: 12
